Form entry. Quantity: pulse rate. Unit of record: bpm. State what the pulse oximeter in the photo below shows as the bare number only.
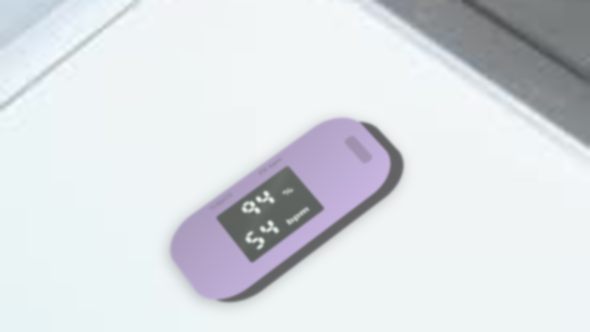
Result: 54
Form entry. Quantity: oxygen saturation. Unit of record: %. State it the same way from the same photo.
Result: 94
